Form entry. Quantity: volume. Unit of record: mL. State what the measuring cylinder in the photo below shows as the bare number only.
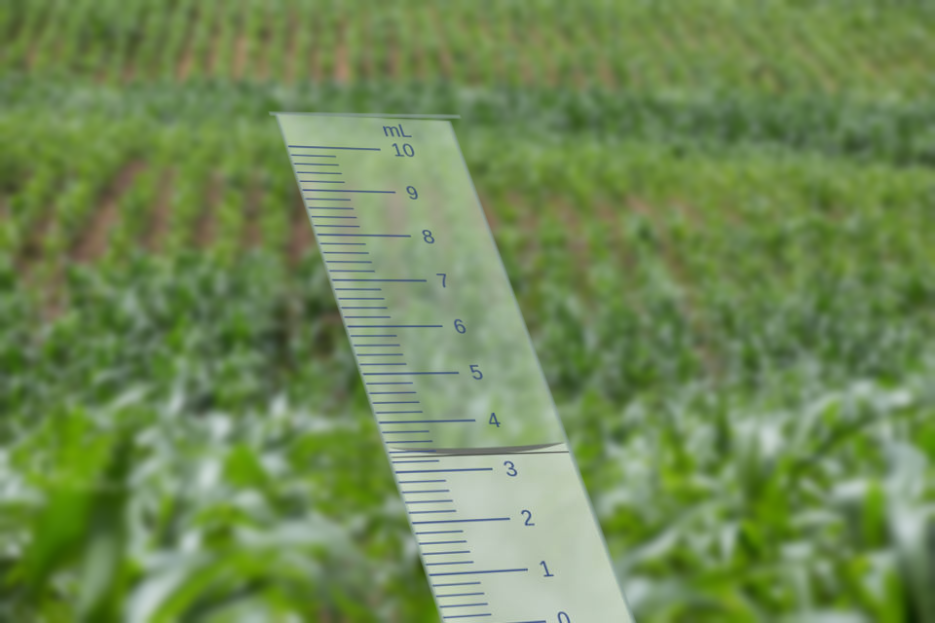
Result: 3.3
